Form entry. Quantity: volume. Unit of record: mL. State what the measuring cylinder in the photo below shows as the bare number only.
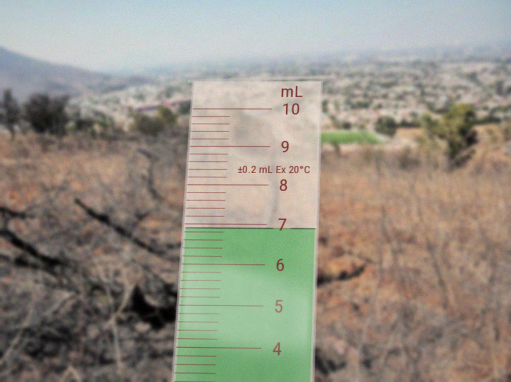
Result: 6.9
